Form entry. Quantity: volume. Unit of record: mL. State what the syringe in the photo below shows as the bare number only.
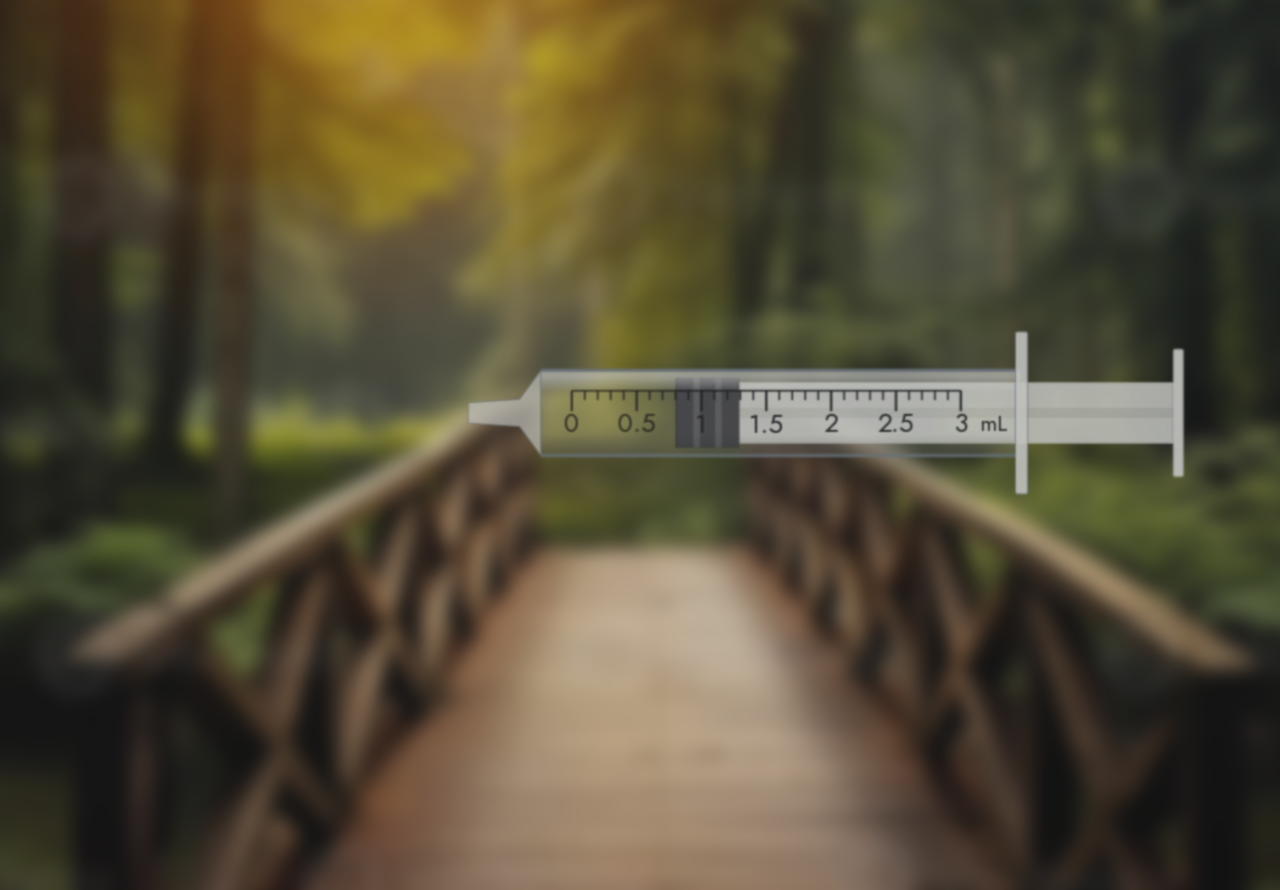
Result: 0.8
